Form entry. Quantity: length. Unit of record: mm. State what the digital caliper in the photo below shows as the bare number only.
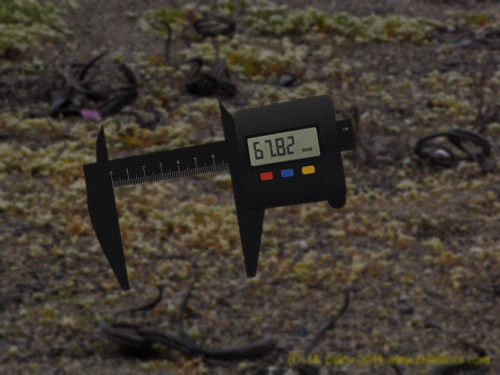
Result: 67.82
